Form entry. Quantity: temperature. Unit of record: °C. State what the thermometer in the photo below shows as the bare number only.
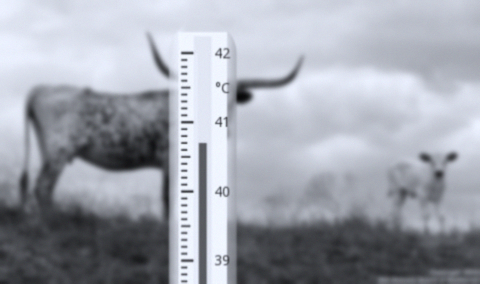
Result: 40.7
